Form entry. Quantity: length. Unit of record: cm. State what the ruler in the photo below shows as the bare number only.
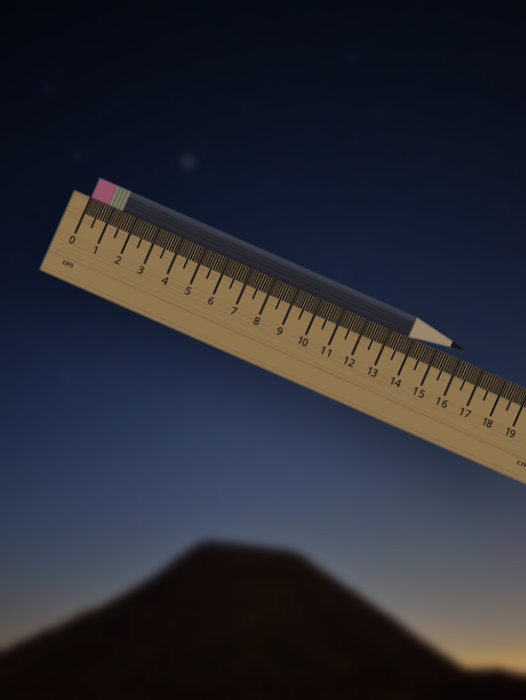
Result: 16
